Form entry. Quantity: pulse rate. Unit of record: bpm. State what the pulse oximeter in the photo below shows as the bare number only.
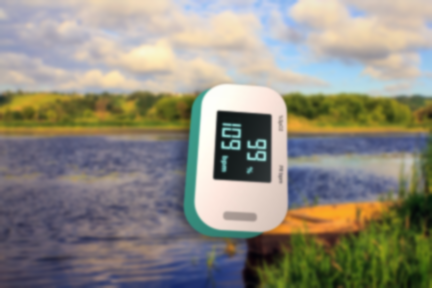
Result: 109
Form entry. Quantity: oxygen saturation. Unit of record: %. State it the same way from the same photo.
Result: 99
